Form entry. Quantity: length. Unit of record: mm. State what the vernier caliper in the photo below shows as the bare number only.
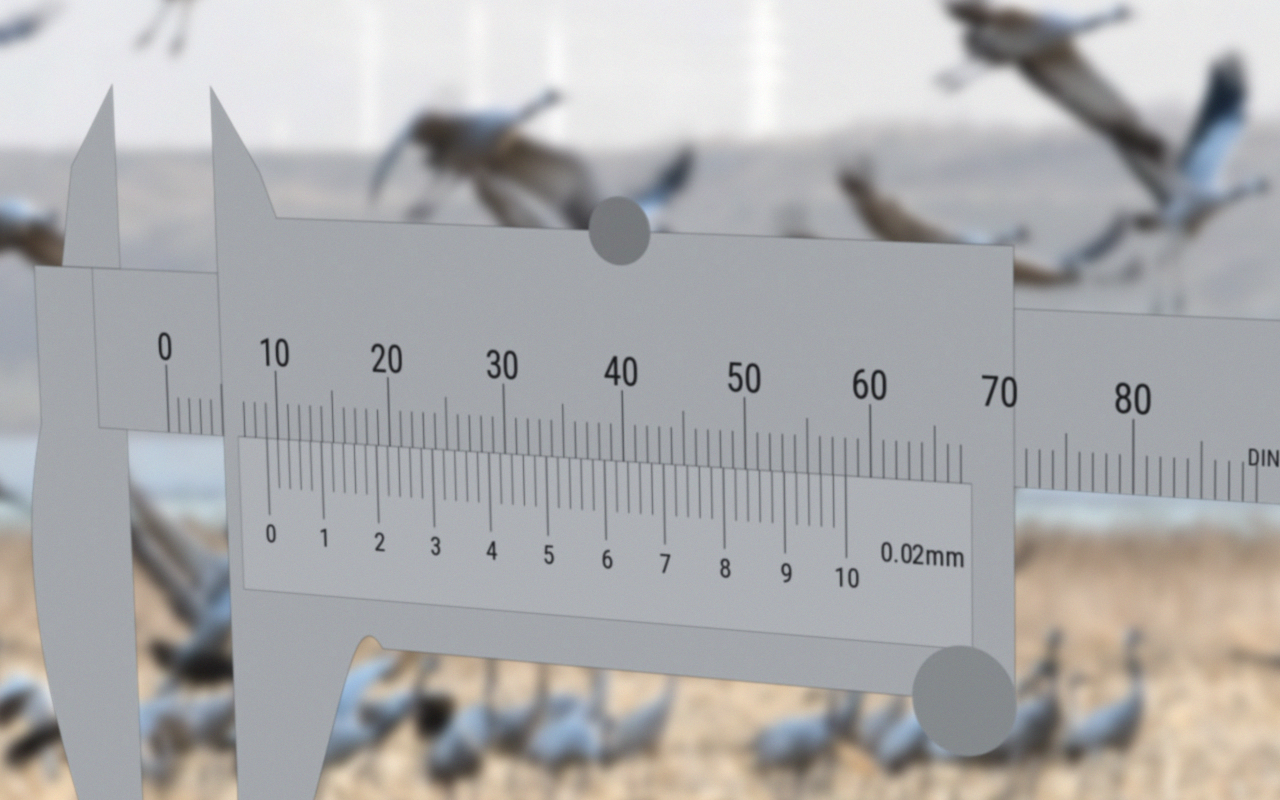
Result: 9.0
